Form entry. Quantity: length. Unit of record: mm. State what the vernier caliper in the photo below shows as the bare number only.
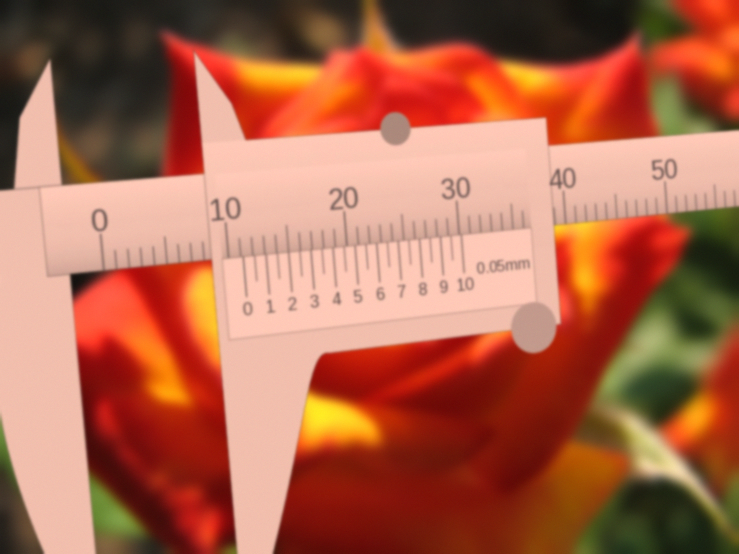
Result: 11.2
